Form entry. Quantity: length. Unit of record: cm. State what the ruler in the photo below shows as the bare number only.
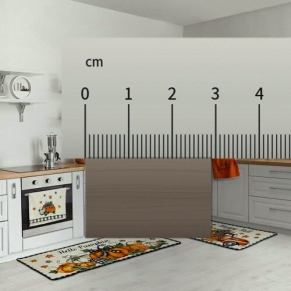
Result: 2.9
